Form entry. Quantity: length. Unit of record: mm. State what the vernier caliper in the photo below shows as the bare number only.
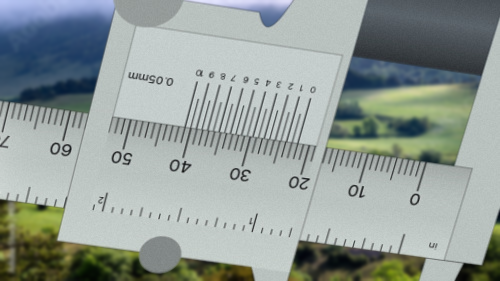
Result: 22.0
